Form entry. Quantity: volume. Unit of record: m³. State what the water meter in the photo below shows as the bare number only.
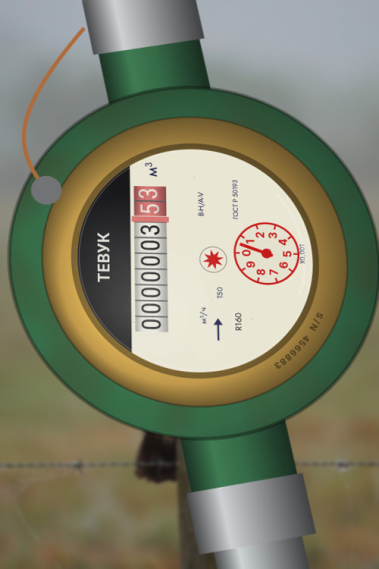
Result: 3.530
